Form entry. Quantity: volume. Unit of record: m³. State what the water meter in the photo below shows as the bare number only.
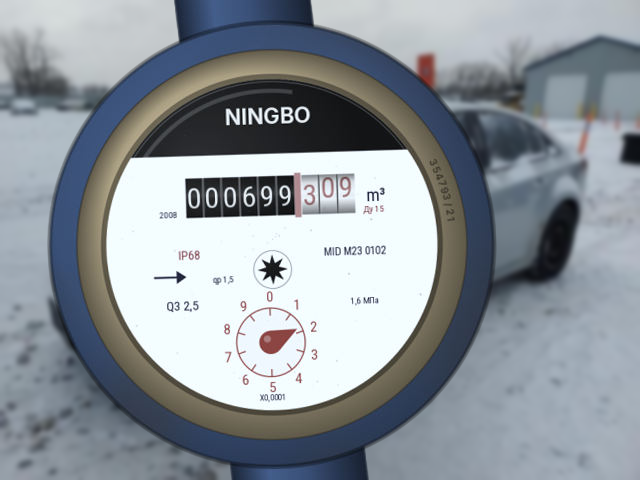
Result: 699.3091
